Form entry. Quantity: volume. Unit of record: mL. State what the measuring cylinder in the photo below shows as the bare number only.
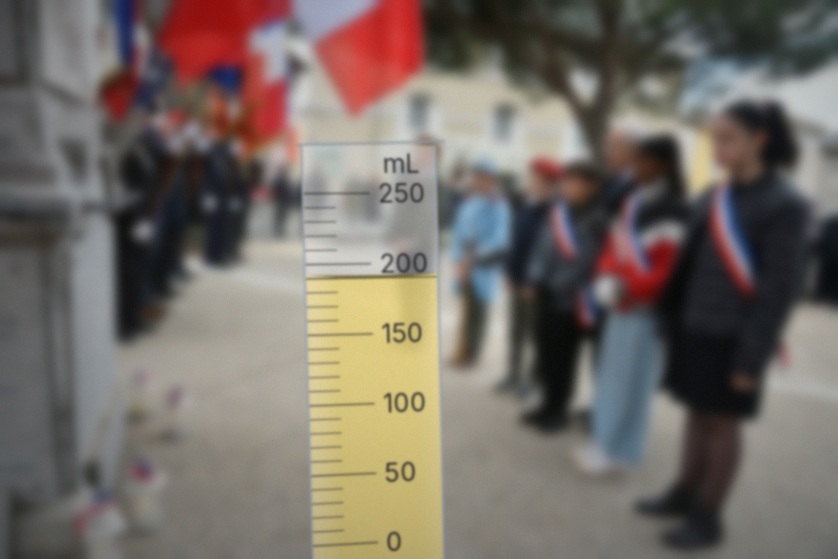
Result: 190
